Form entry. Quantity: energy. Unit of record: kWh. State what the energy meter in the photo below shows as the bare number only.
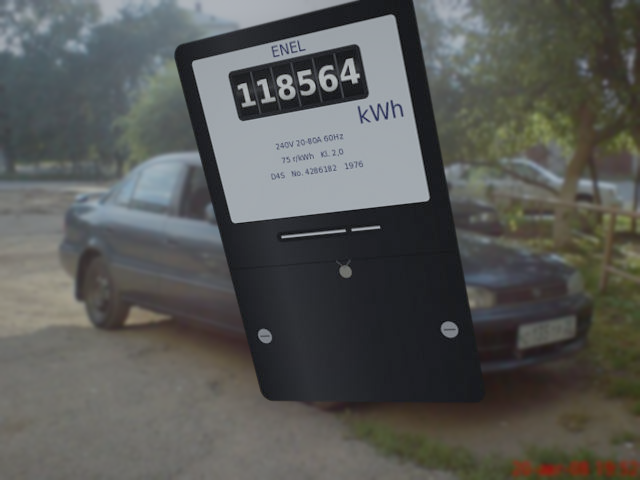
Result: 118564
